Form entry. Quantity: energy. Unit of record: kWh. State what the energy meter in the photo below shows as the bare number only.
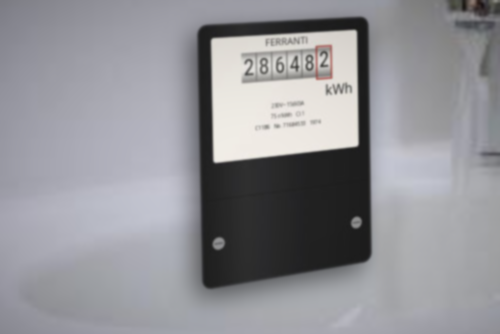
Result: 28648.2
